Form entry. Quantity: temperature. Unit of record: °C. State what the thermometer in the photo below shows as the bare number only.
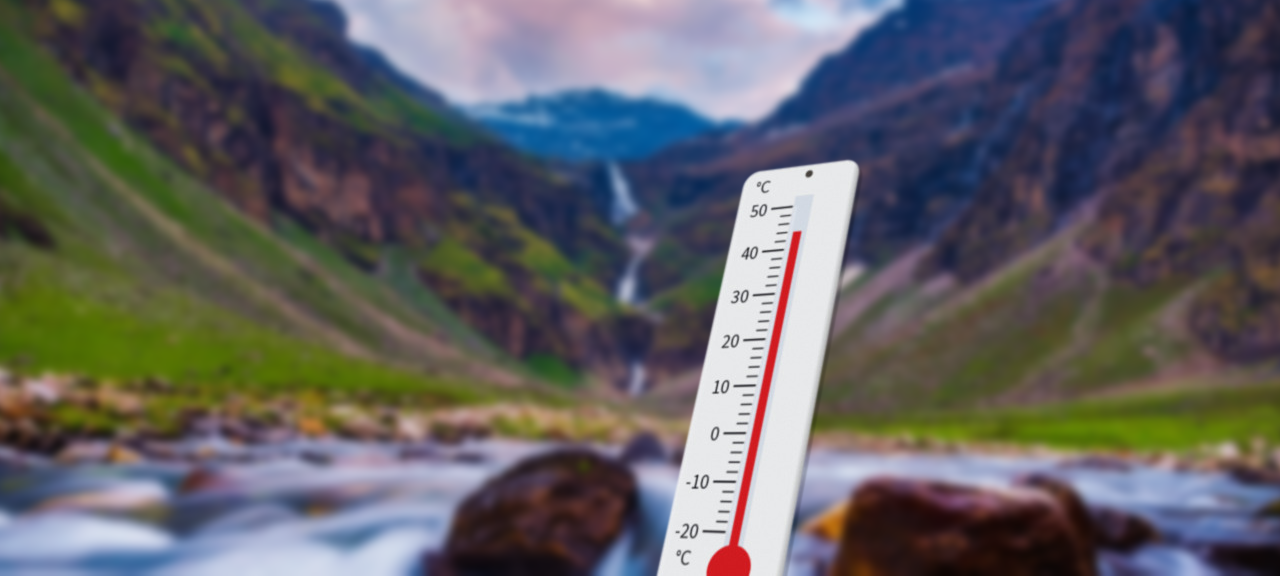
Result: 44
